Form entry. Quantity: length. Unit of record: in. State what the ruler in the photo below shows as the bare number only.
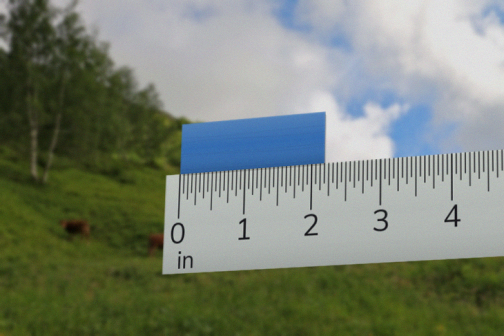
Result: 2.1875
